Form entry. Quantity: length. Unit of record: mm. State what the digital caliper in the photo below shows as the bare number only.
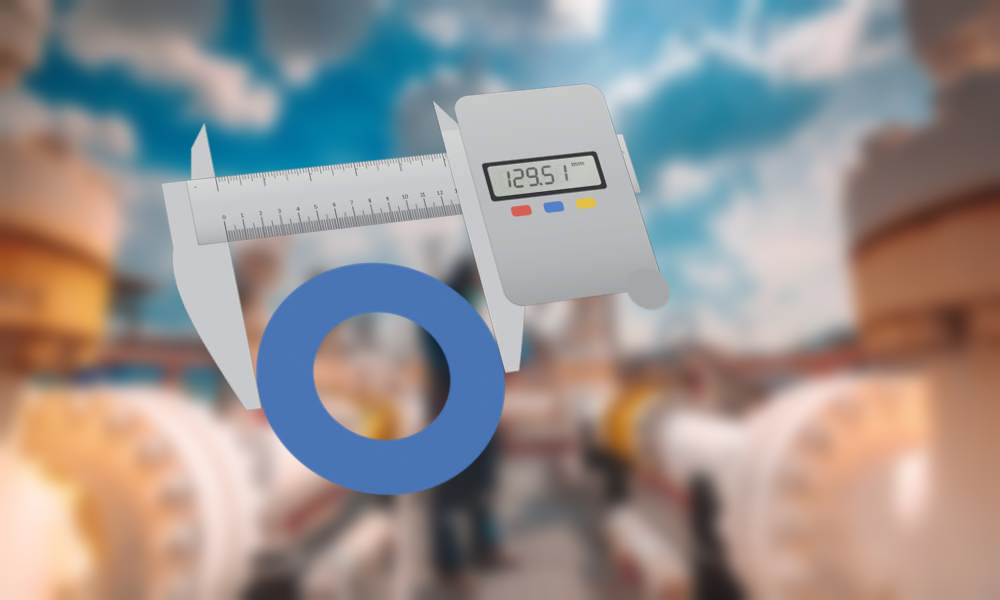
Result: 129.51
